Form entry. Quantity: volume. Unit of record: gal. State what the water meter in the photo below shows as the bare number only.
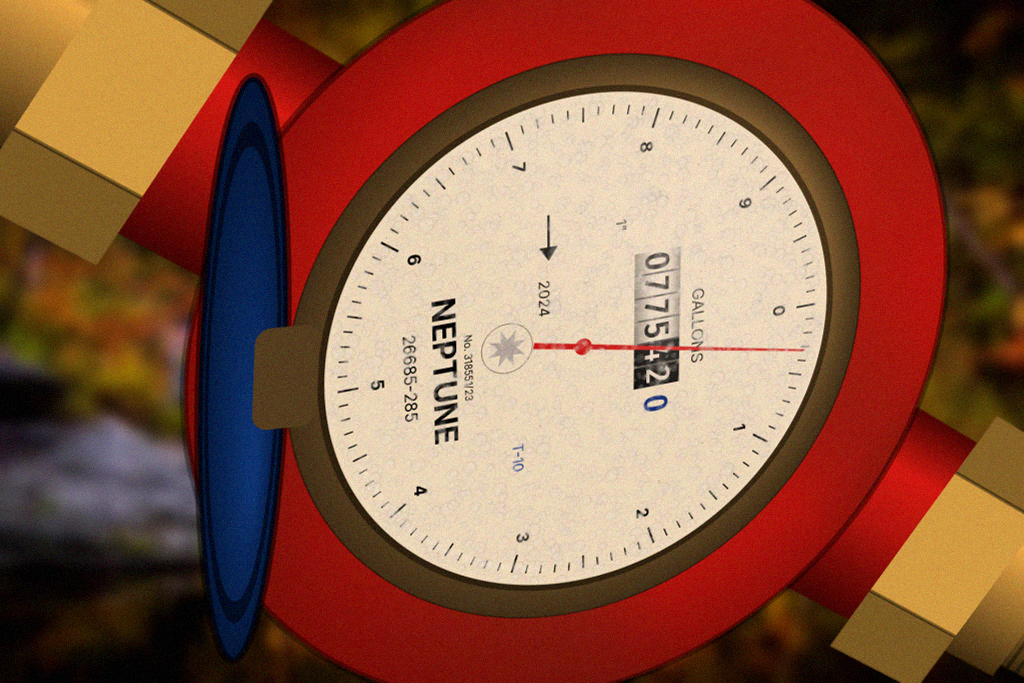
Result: 775420.3
